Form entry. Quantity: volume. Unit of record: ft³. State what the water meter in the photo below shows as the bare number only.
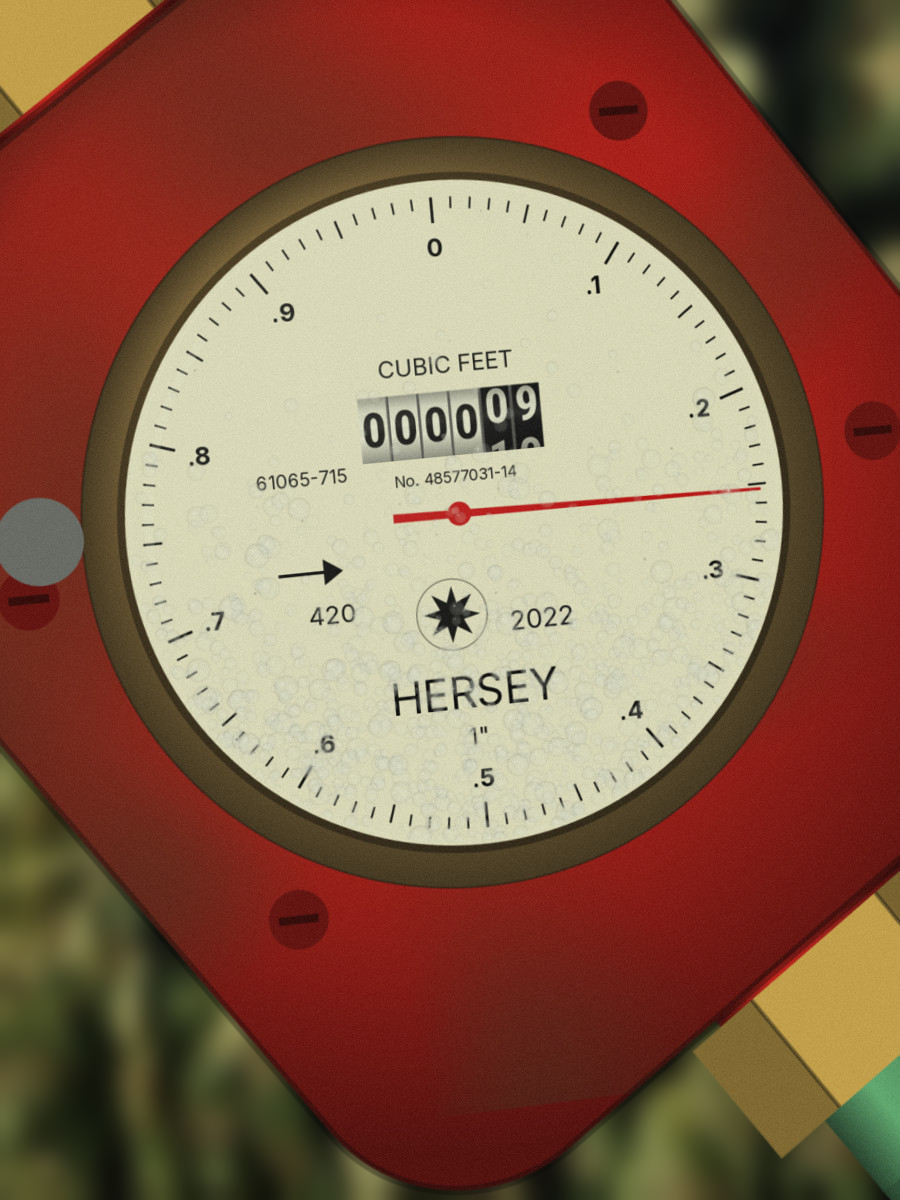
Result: 9.25
